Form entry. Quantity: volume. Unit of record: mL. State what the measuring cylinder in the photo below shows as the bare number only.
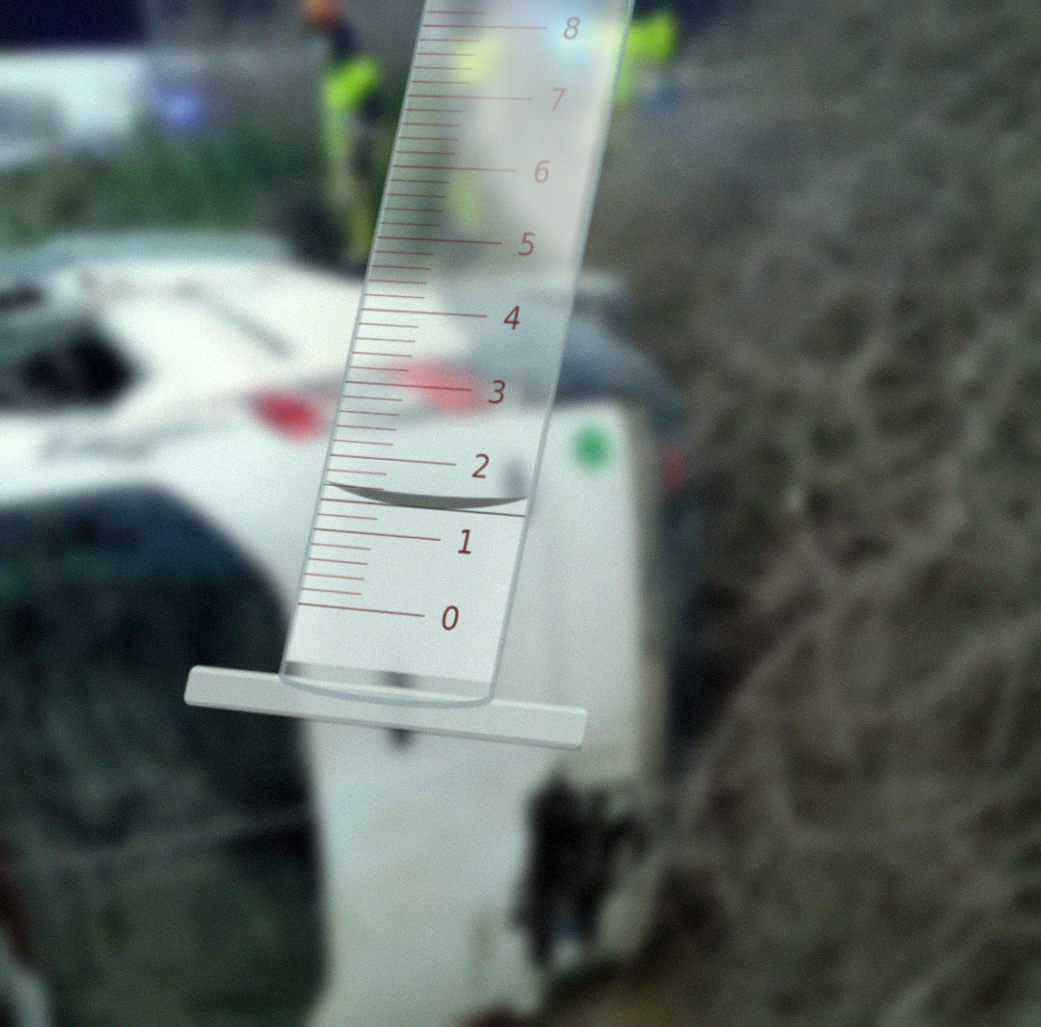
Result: 1.4
